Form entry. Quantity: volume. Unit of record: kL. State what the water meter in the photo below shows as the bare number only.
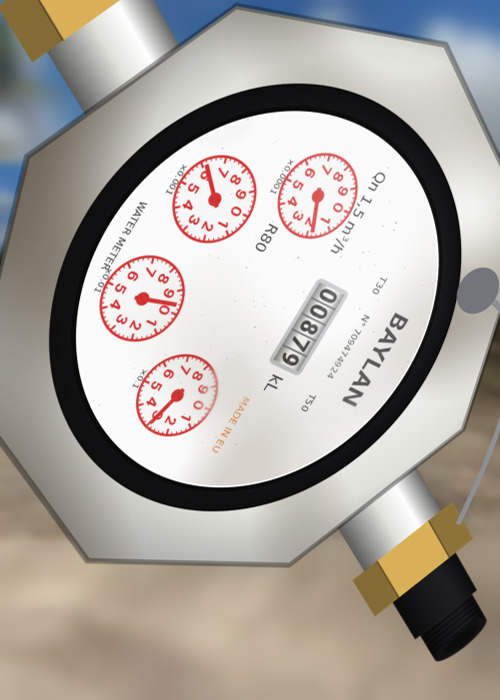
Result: 879.2961
